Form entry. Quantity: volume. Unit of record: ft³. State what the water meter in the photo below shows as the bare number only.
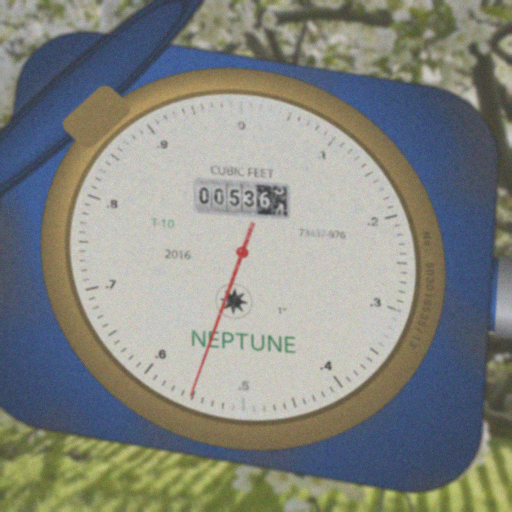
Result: 5363.55
